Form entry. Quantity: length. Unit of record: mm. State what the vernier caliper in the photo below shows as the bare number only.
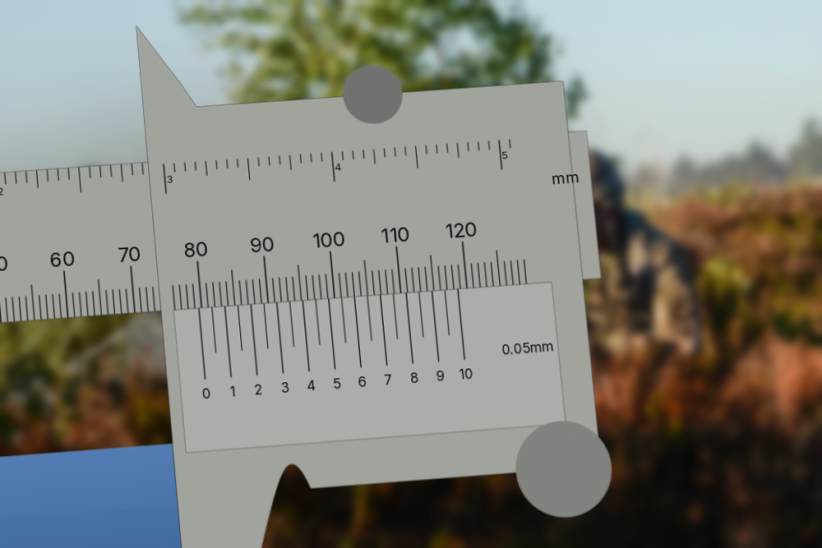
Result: 79.6
